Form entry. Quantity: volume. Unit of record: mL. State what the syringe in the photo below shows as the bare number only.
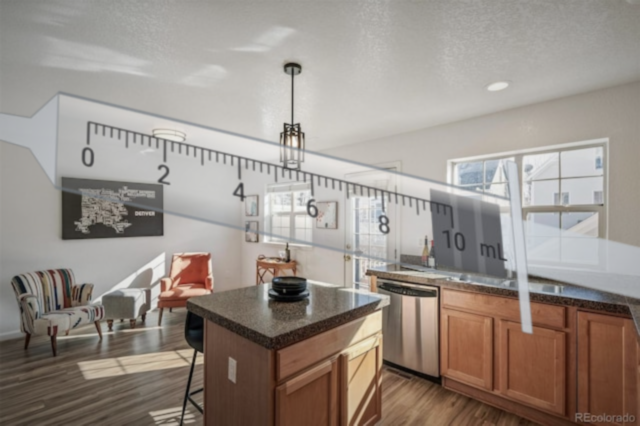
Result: 9.4
